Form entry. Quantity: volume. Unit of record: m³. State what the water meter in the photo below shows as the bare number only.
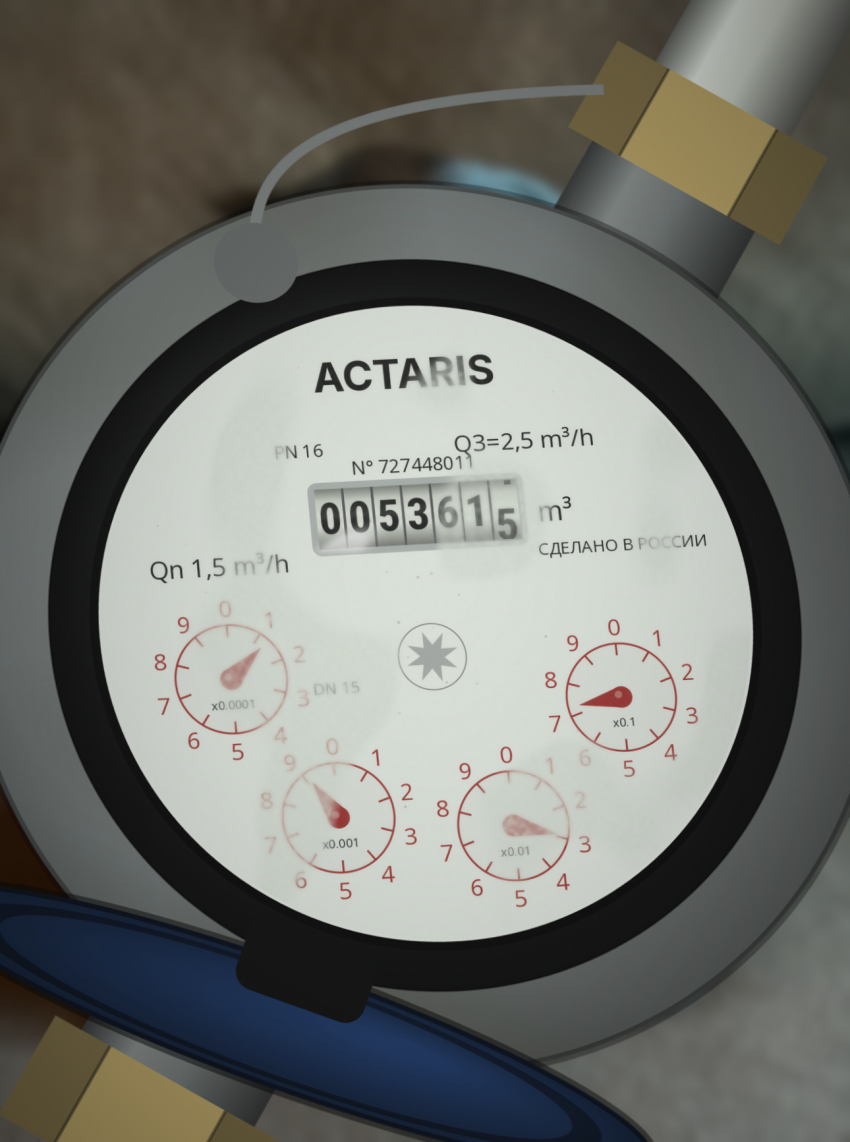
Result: 53614.7291
